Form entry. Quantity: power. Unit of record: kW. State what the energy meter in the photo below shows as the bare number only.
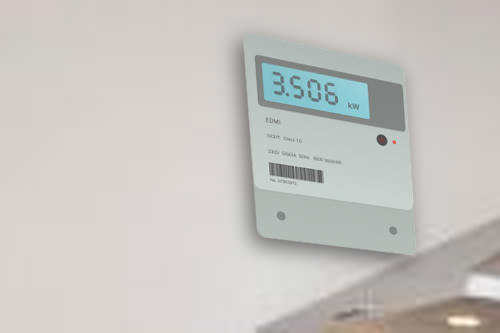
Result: 3.506
